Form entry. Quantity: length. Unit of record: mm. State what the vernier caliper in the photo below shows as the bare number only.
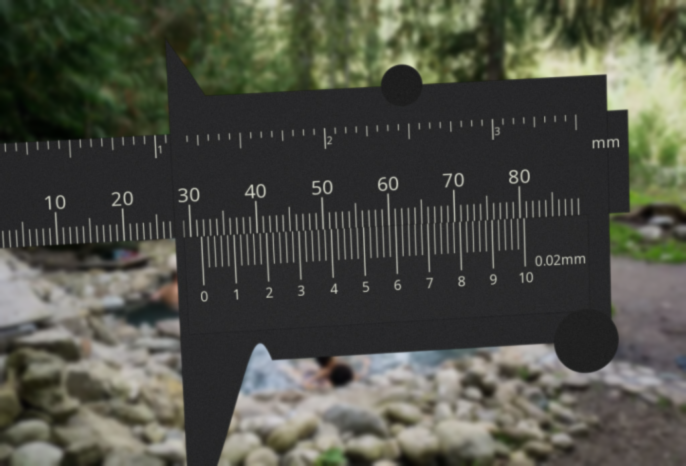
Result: 31.6
